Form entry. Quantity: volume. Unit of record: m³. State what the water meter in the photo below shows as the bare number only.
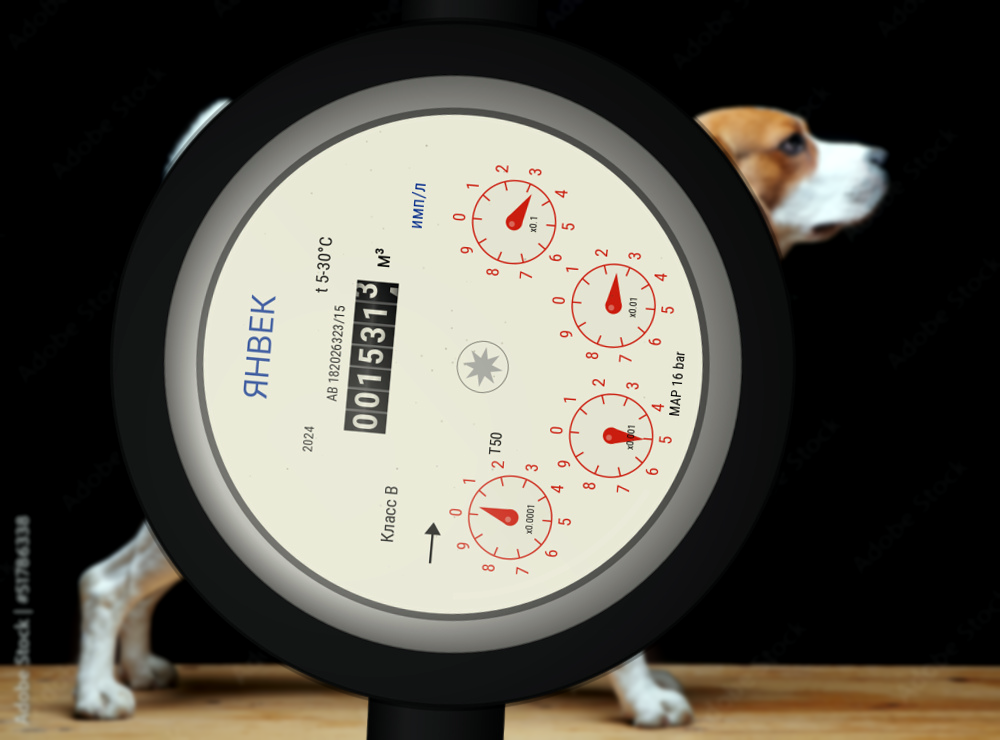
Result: 15313.3250
